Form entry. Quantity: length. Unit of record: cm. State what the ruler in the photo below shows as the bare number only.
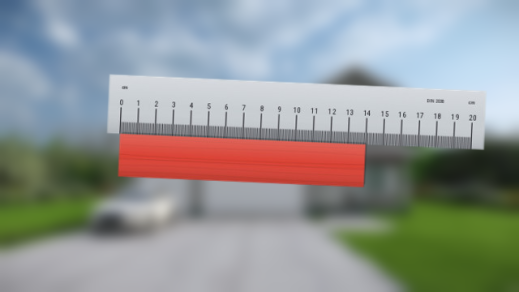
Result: 14
